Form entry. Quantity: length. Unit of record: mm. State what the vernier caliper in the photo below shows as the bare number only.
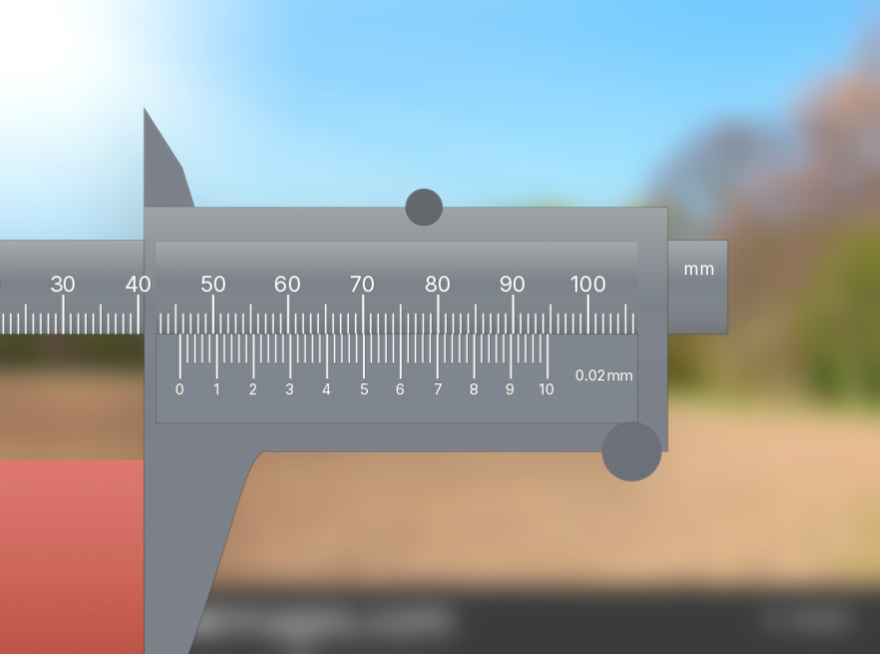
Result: 45.6
